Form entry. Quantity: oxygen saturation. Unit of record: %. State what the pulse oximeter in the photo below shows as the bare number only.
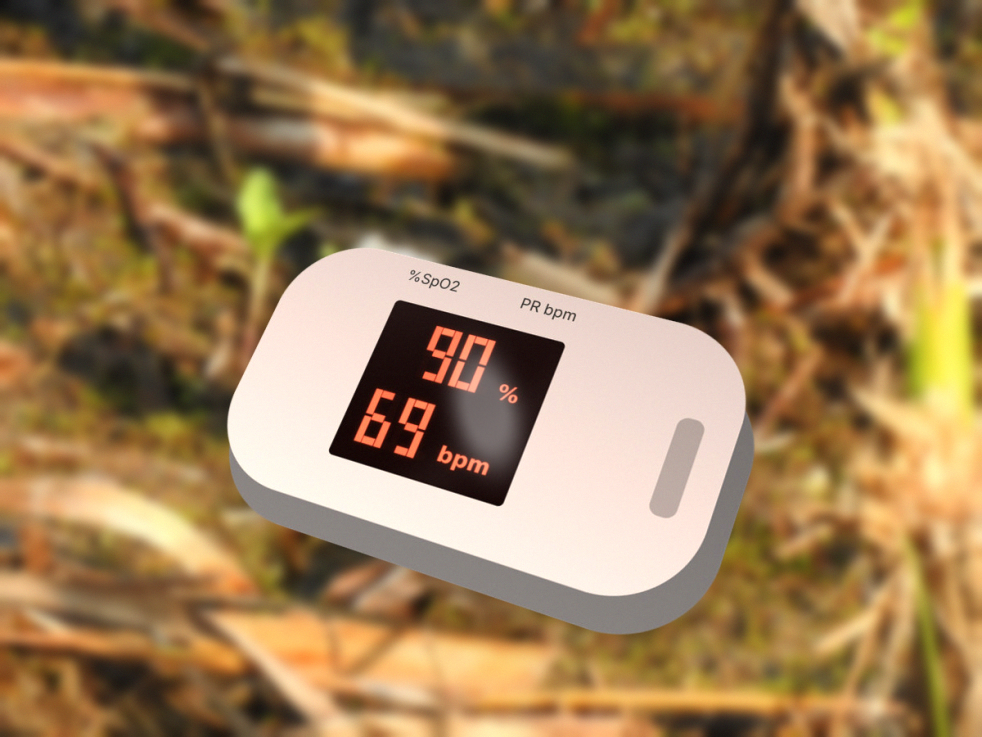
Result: 90
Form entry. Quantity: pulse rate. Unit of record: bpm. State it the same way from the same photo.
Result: 69
